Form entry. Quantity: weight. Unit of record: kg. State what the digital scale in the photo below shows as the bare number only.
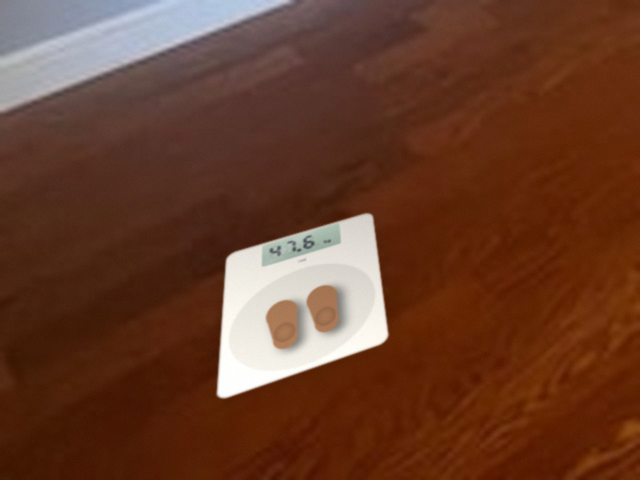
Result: 47.6
